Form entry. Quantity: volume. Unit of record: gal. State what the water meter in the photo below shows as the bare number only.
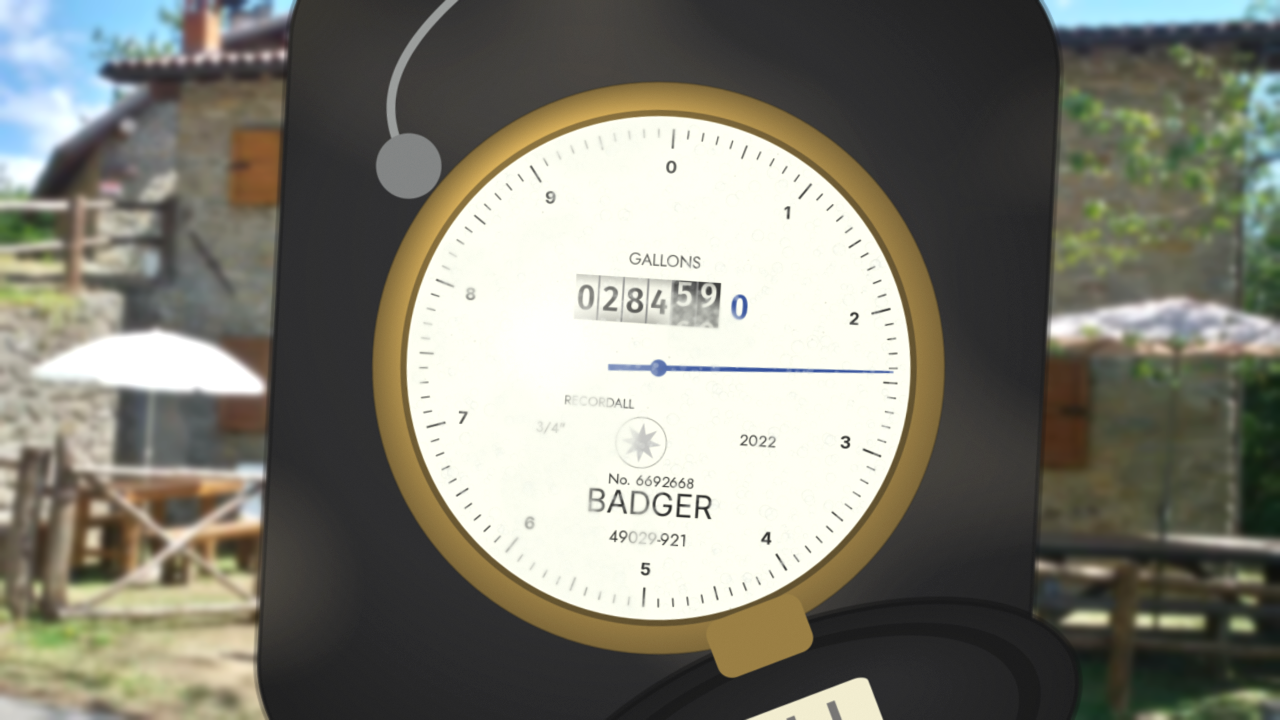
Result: 284592.4
